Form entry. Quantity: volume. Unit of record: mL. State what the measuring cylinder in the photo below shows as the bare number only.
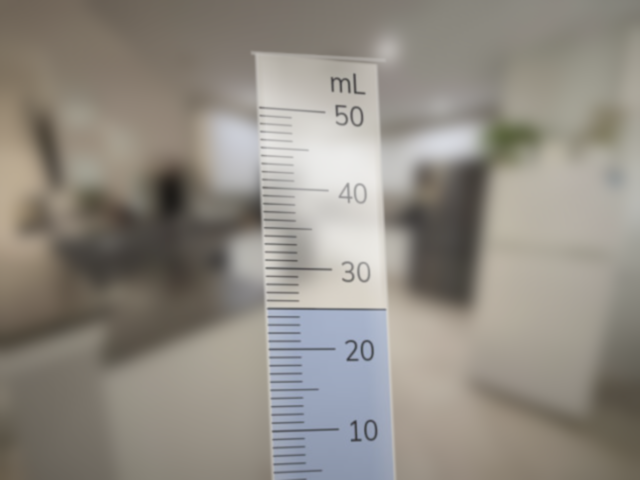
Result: 25
